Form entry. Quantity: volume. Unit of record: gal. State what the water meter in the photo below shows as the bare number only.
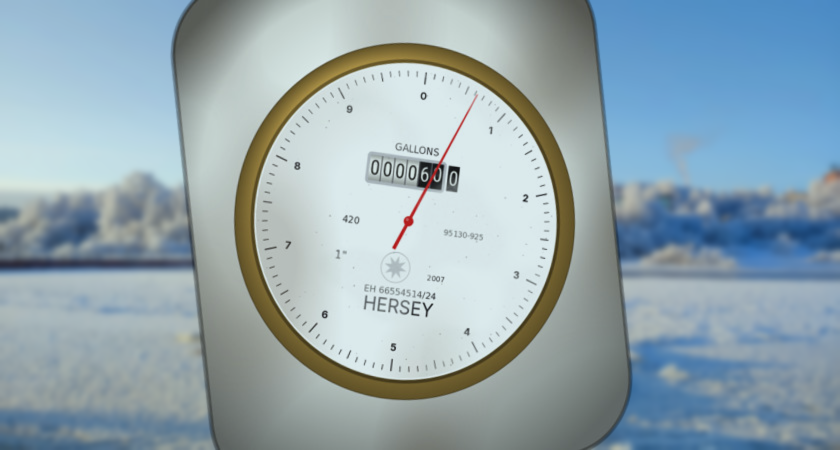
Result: 600.6
